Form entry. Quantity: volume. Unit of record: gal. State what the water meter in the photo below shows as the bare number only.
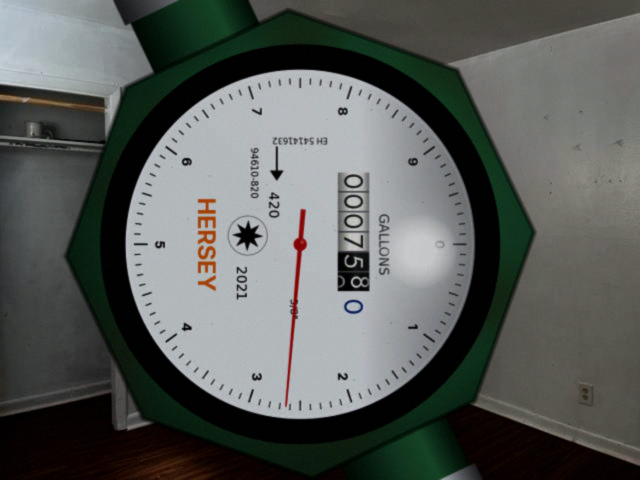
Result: 7582.6
